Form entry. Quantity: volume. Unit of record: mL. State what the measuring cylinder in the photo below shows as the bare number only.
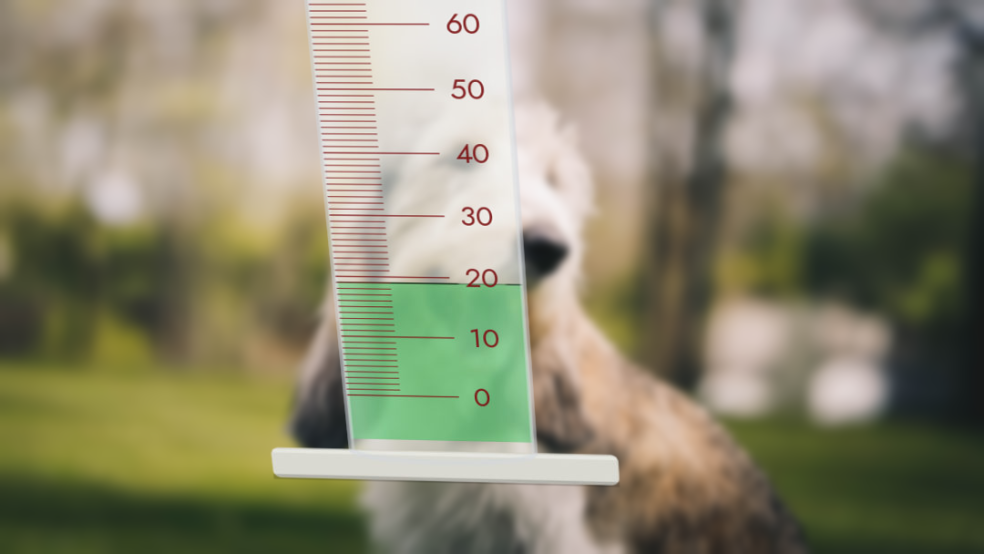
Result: 19
